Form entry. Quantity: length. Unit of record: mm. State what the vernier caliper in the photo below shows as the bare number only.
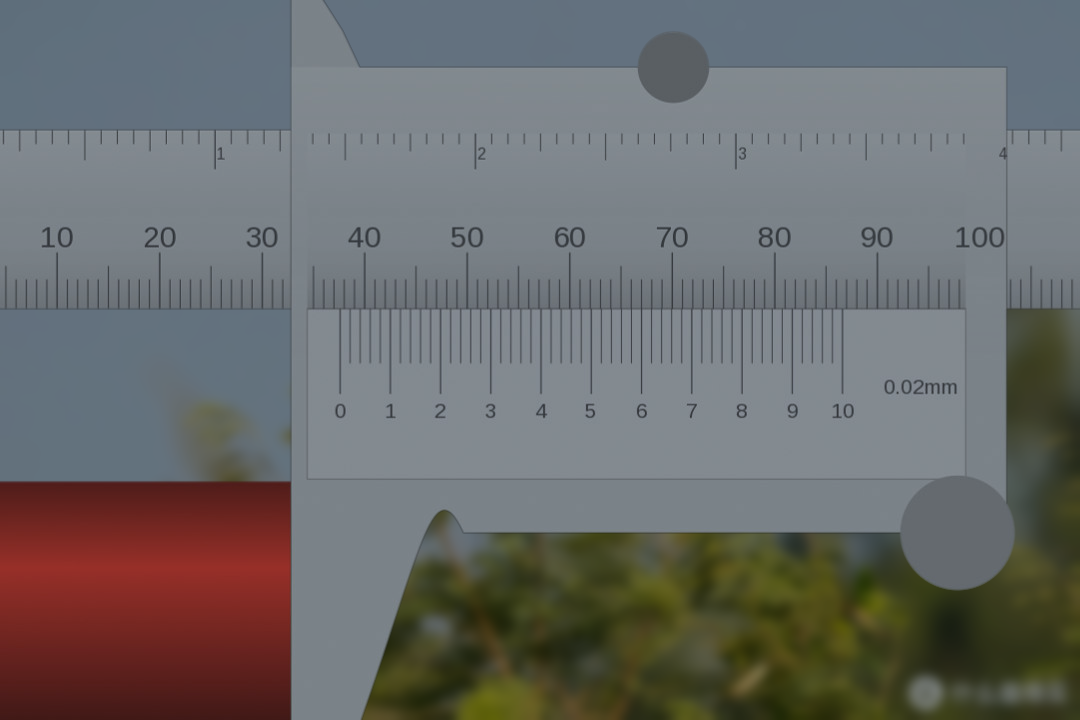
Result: 37.6
